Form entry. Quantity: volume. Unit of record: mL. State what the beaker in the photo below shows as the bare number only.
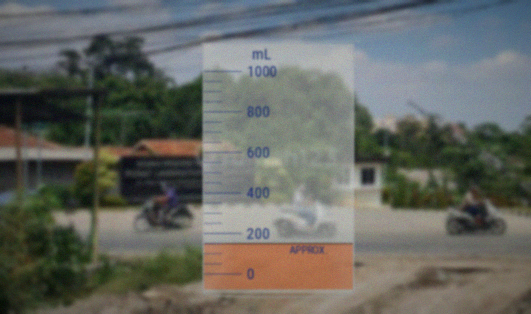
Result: 150
